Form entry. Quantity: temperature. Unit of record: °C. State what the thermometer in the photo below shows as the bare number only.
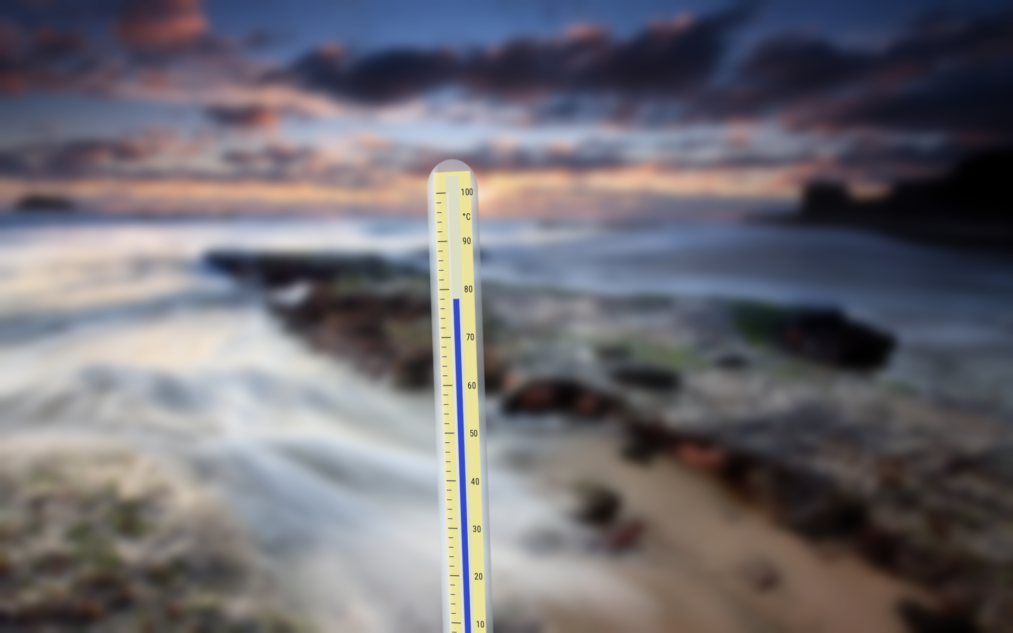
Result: 78
